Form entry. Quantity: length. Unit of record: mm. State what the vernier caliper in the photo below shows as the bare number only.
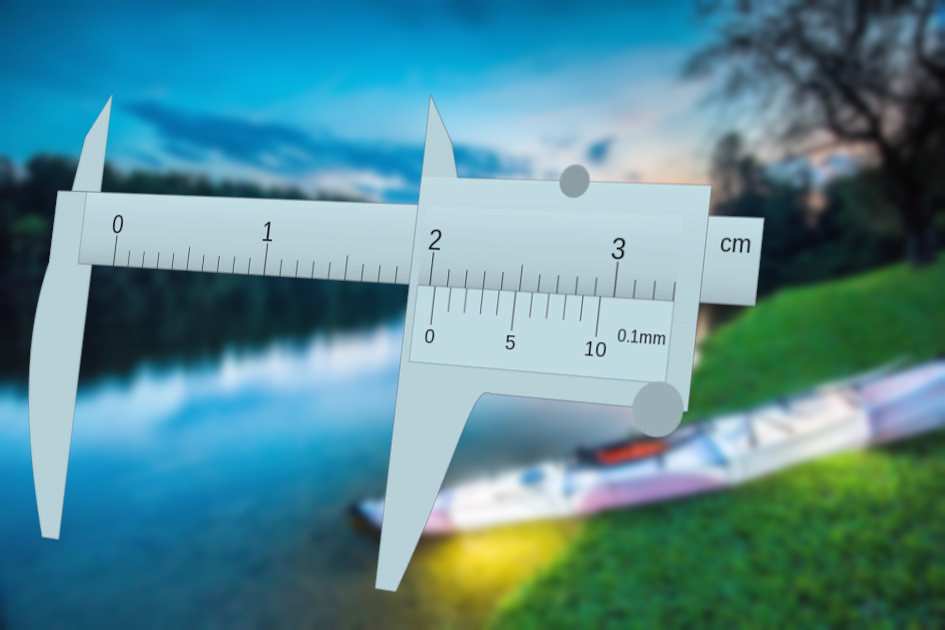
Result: 20.3
